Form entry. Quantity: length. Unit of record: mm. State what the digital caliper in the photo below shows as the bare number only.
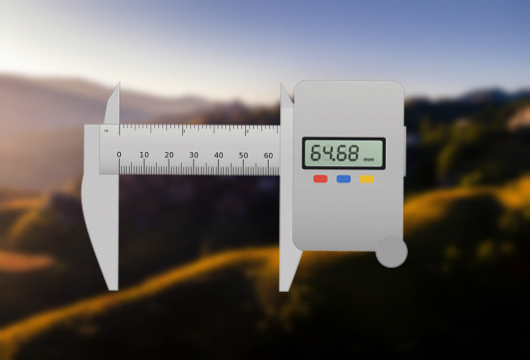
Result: 64.68
